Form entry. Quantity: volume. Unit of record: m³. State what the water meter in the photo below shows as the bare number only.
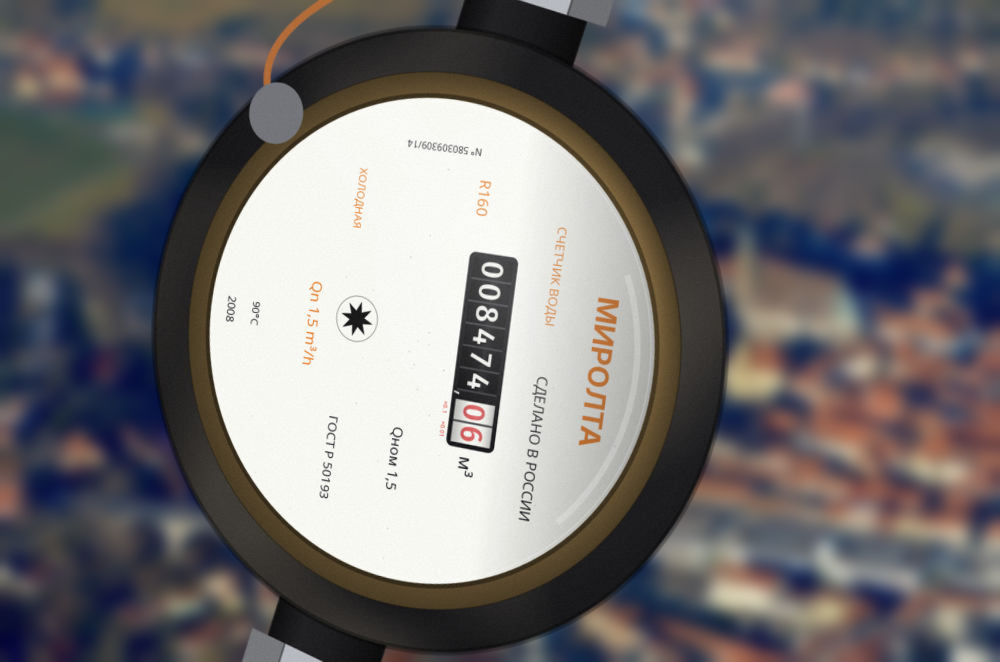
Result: 8474.06
